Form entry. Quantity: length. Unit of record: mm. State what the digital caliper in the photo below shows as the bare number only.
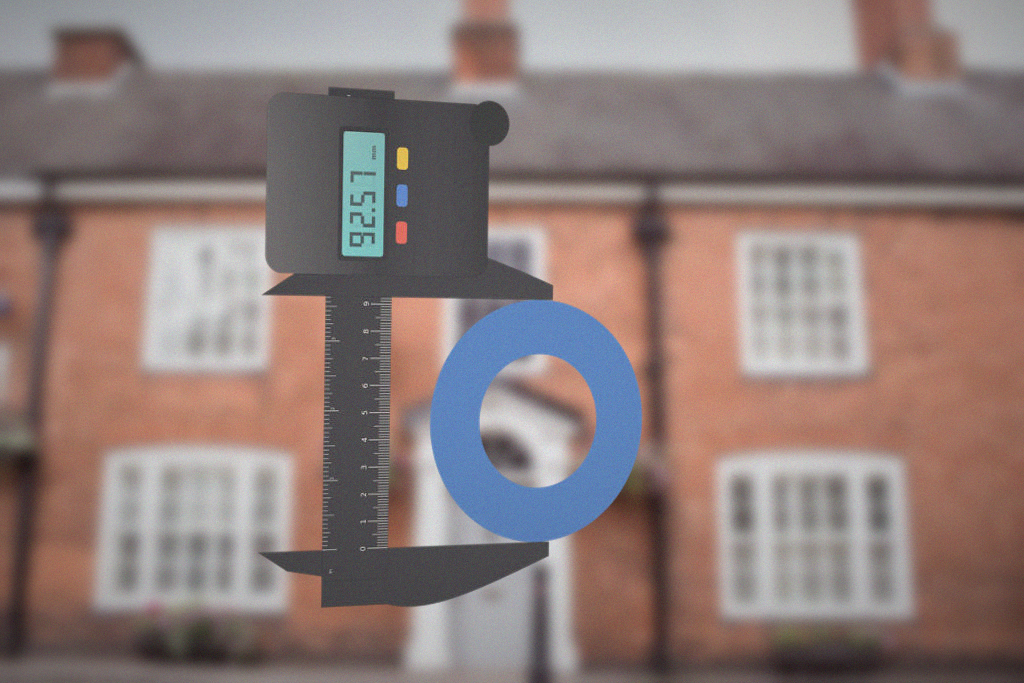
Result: 92.57
